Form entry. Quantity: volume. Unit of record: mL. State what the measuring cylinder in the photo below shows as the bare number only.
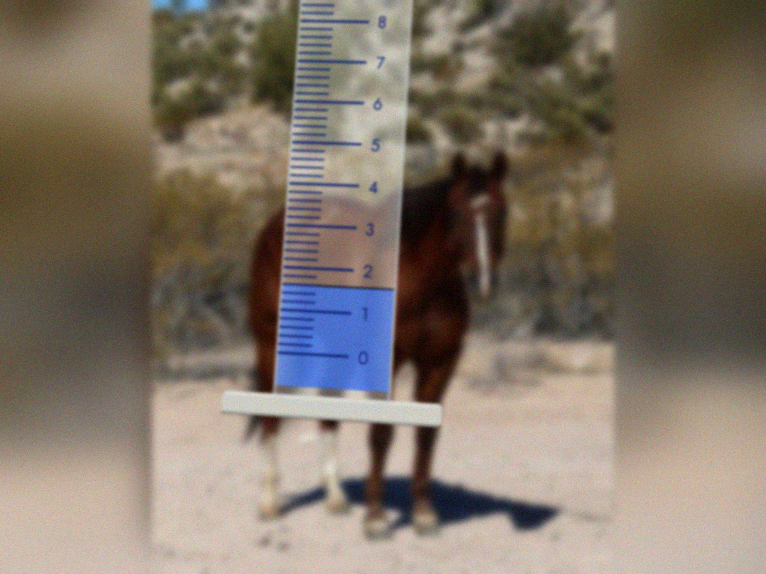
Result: 1.6
